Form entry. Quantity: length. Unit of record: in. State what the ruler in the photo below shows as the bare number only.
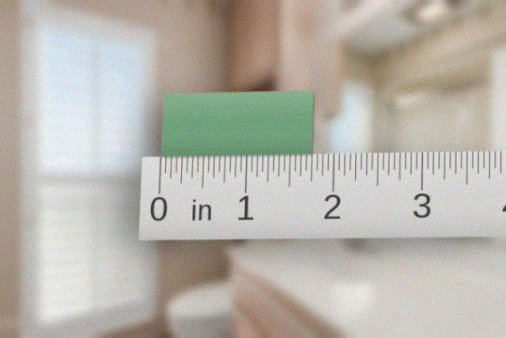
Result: 1.75
